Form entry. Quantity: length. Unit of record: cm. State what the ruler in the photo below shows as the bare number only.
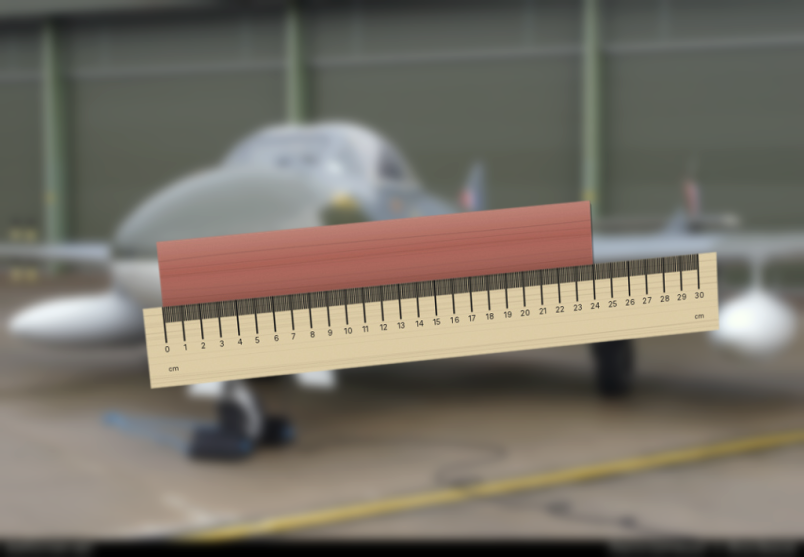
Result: 24
